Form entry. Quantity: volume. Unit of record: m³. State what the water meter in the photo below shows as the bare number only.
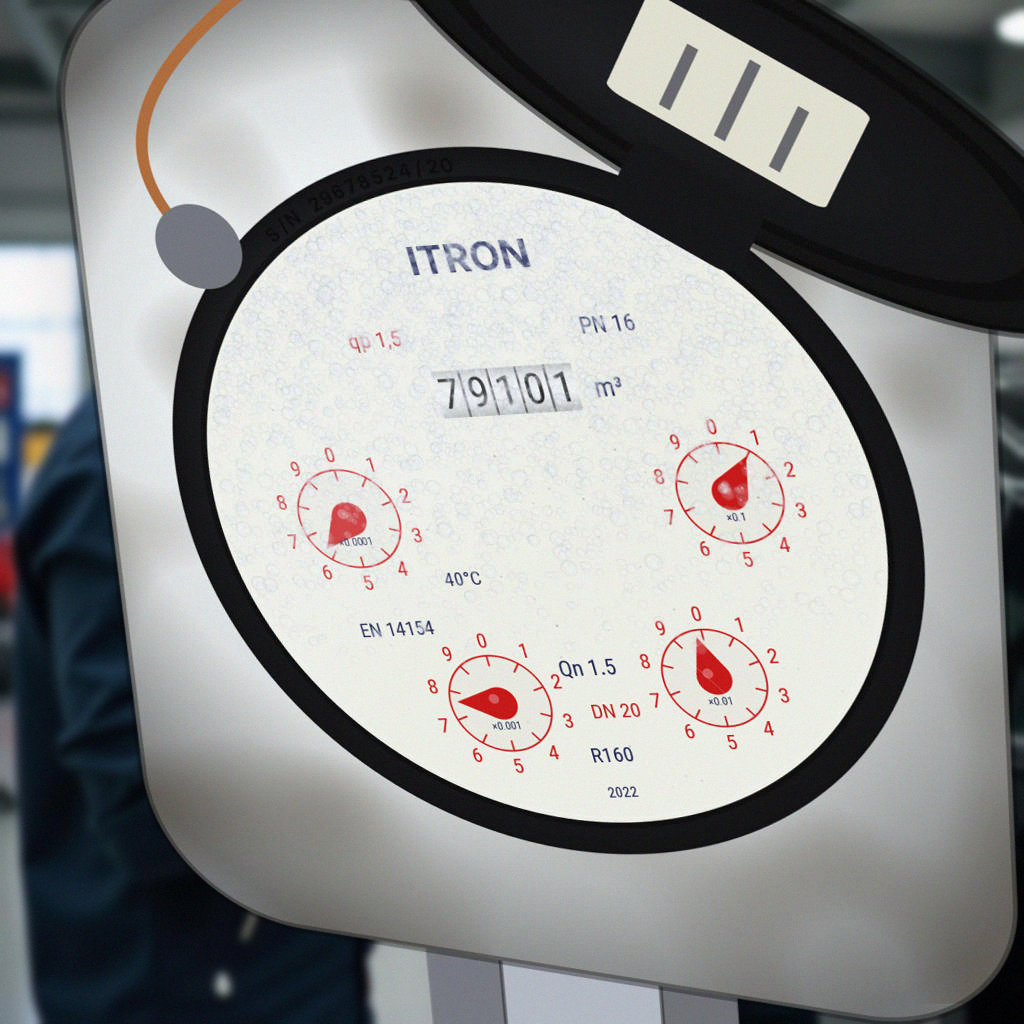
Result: 79101.0976
